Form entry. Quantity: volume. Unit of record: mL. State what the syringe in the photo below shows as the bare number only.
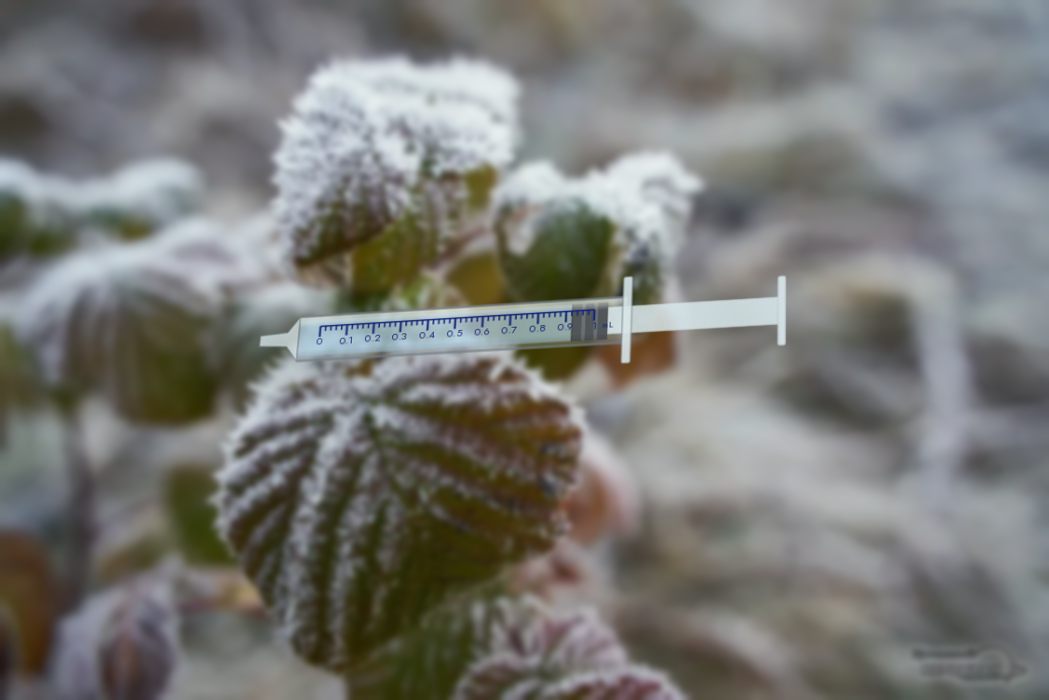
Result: 0.92
